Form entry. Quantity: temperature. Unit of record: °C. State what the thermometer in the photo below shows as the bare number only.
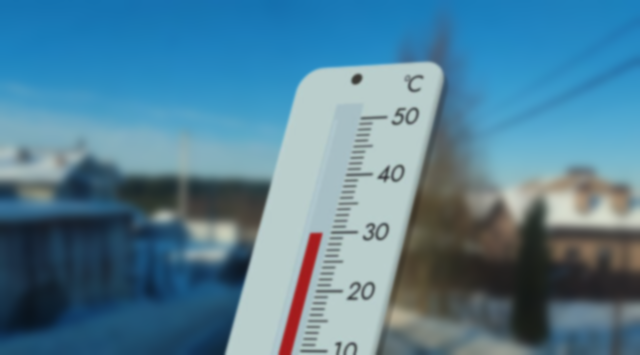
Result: 30
